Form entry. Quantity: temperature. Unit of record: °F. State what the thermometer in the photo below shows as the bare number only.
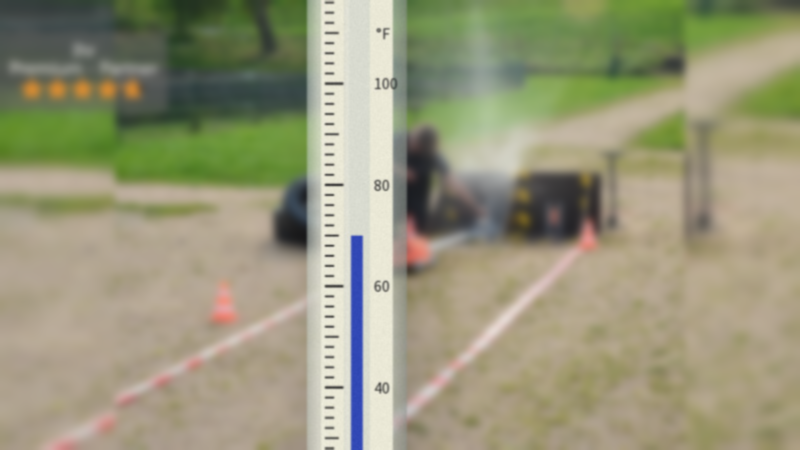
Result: 70
